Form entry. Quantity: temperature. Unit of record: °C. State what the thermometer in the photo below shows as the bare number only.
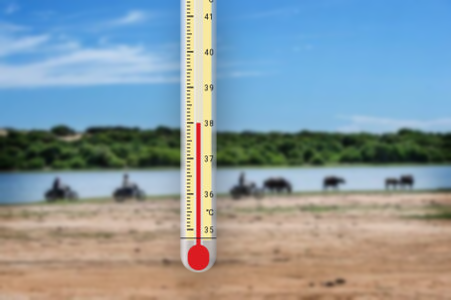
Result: 38
